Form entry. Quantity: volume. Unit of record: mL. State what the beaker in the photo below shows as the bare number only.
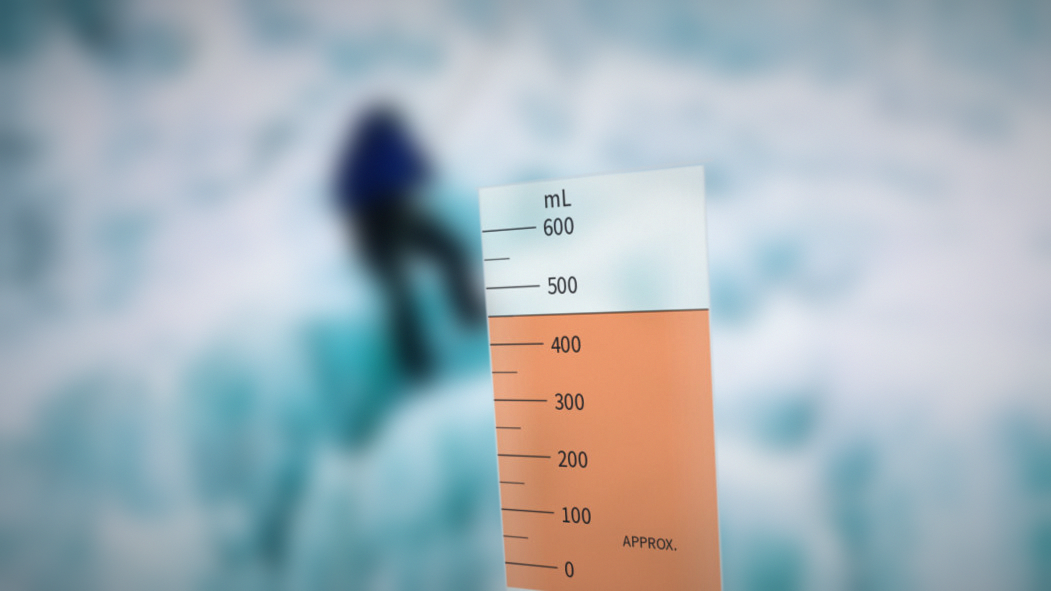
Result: 450
